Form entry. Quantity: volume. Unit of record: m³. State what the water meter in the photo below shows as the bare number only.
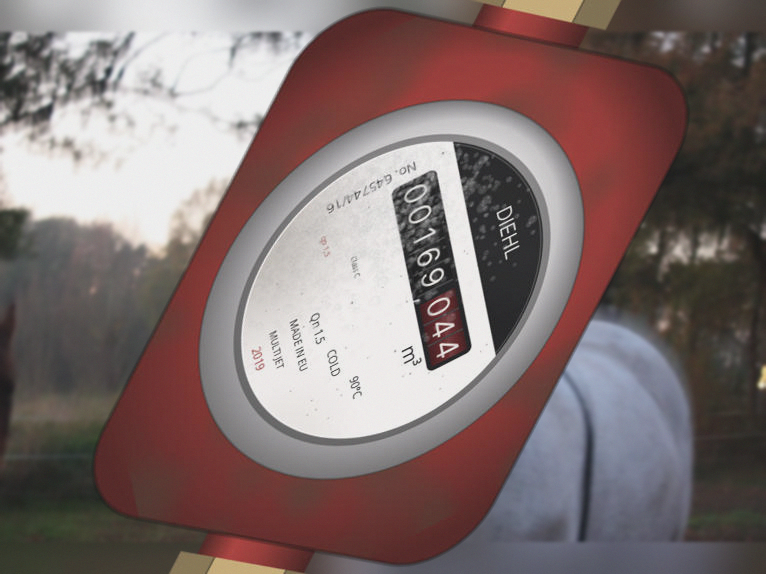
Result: 169.044
